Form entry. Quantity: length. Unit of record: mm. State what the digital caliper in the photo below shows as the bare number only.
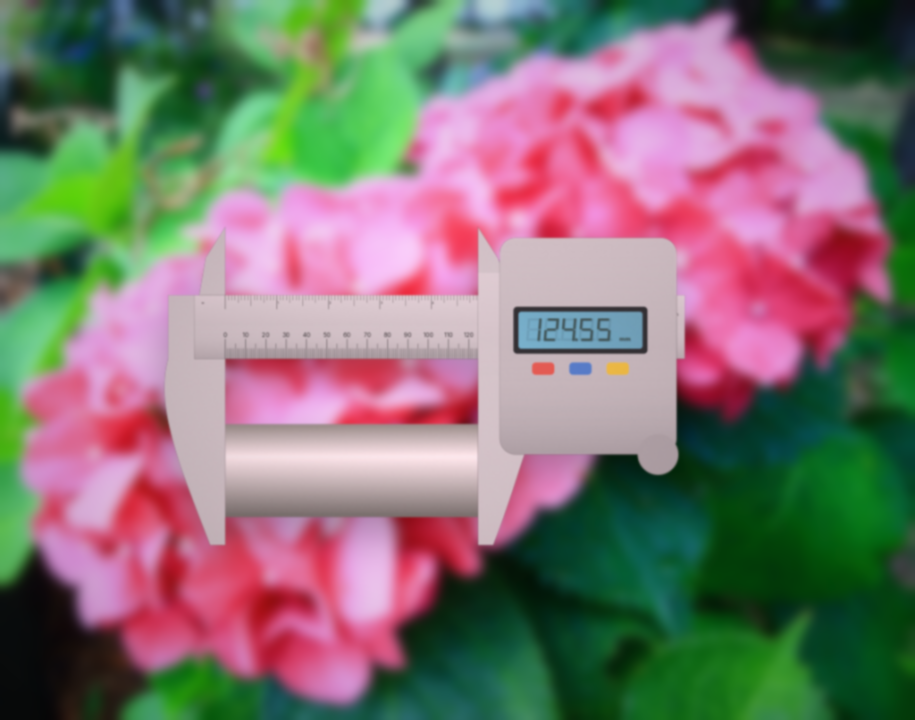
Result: 124.55
